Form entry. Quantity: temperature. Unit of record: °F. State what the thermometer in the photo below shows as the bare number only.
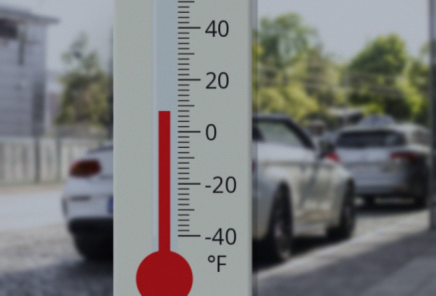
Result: 8
